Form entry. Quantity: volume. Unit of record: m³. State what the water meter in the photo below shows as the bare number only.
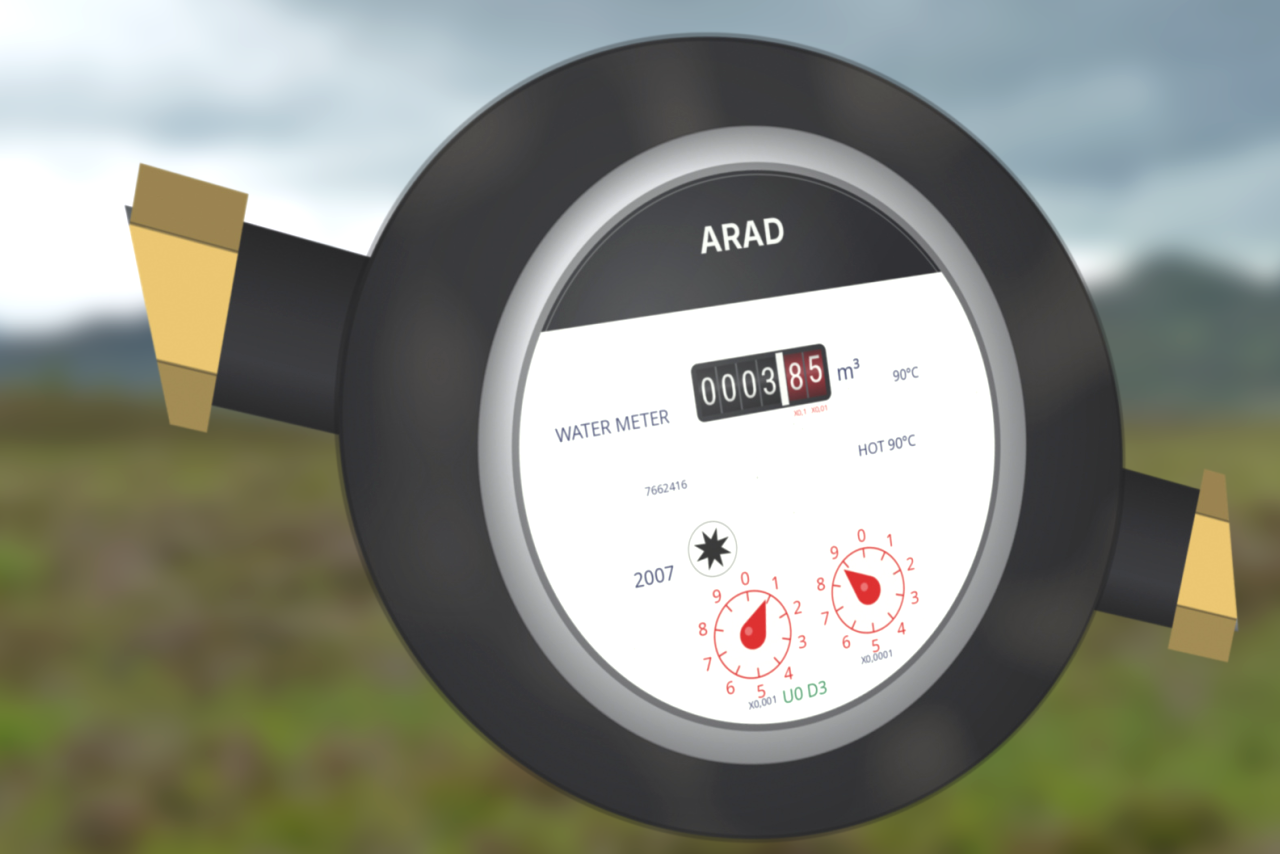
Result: 3.8508
